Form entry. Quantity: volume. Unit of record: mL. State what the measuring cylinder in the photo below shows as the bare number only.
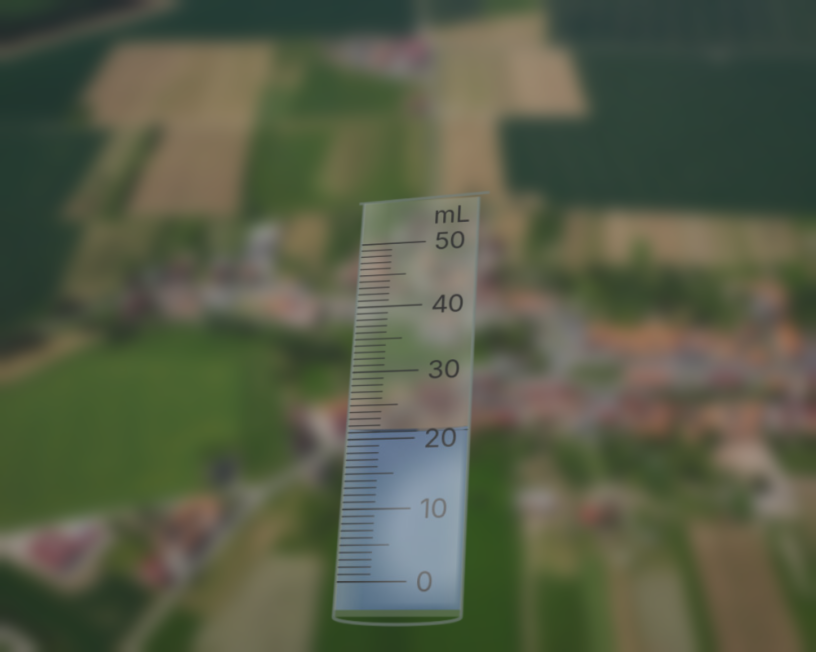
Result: 21
